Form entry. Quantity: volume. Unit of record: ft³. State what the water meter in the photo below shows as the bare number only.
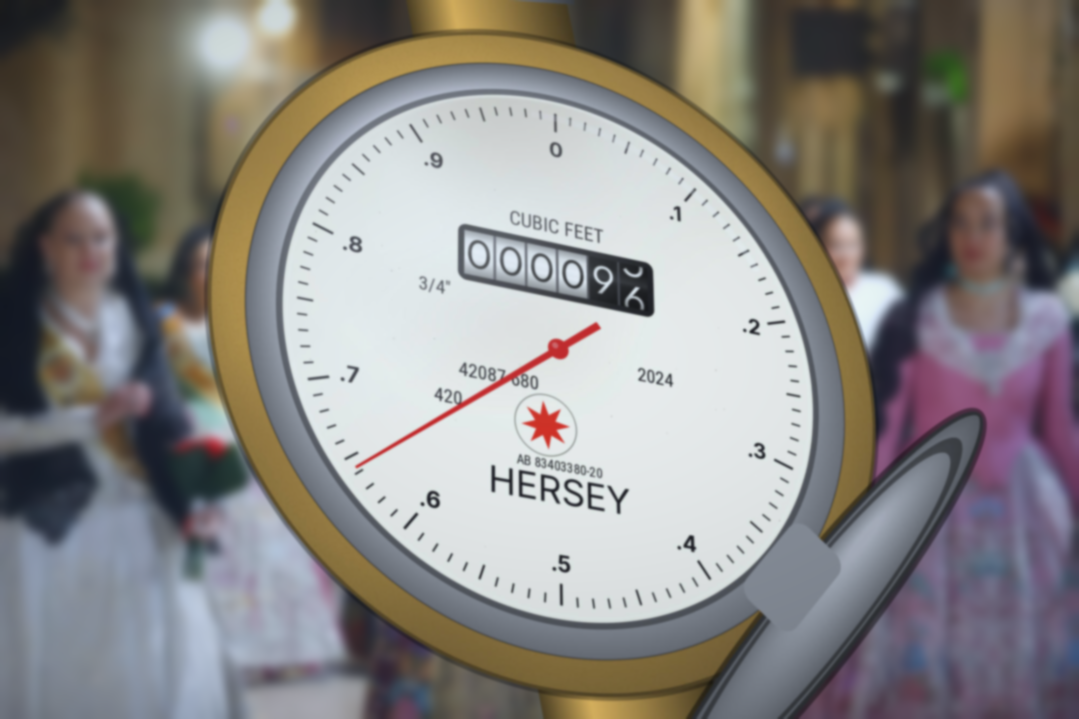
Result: 95.64
